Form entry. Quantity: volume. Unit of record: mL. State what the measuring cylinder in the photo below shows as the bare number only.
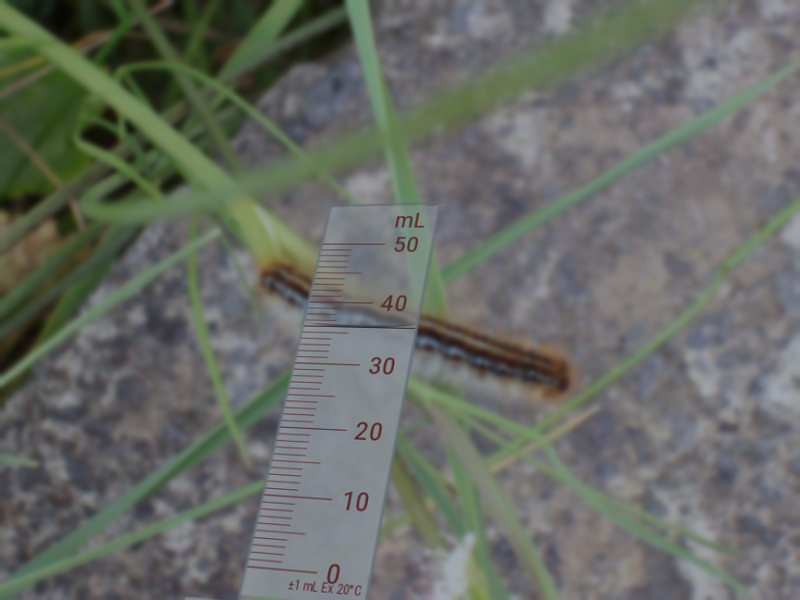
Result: 36
